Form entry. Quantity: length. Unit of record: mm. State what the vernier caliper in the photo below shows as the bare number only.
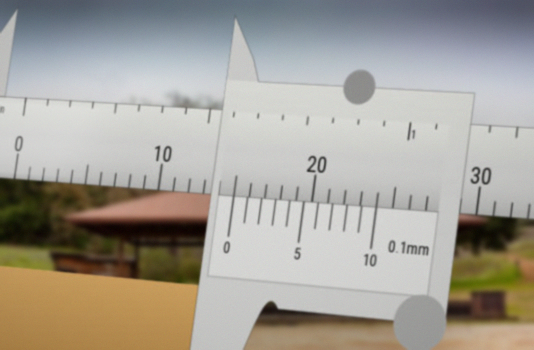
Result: 15.0
